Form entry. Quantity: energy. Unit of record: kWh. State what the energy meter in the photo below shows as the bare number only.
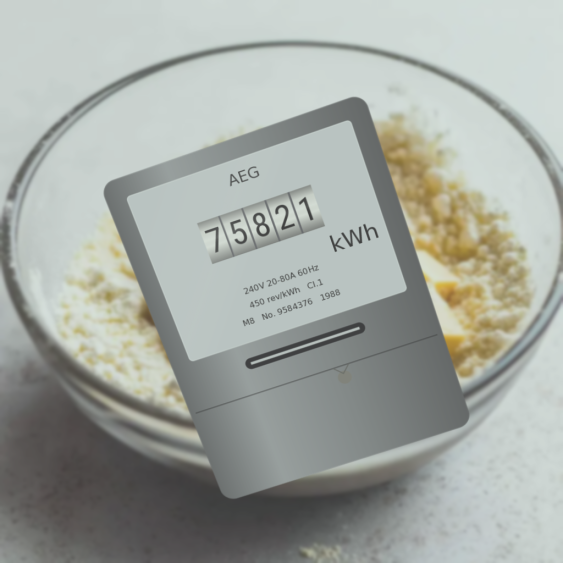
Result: 75821
